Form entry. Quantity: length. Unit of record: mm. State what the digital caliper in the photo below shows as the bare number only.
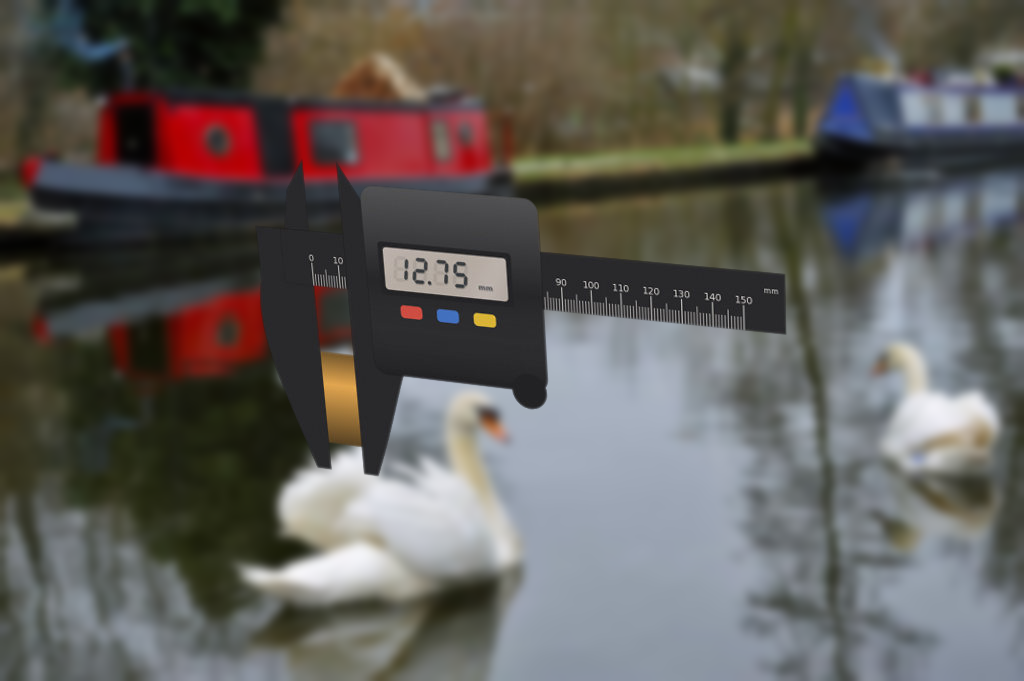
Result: 12.75
